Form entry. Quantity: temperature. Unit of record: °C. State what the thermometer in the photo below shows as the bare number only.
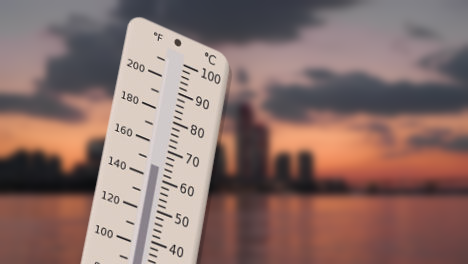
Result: 64
